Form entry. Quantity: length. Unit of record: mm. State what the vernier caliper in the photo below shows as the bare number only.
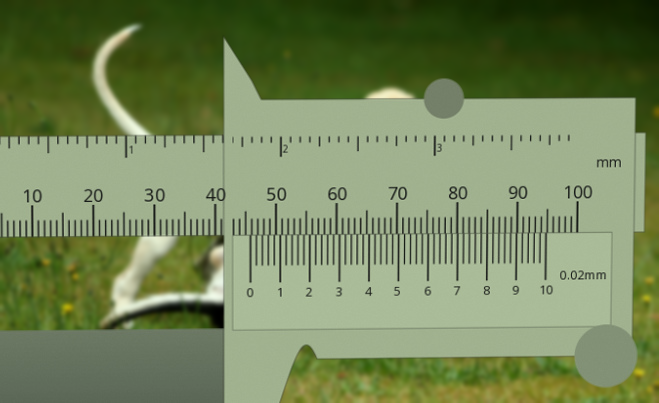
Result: 45.8
